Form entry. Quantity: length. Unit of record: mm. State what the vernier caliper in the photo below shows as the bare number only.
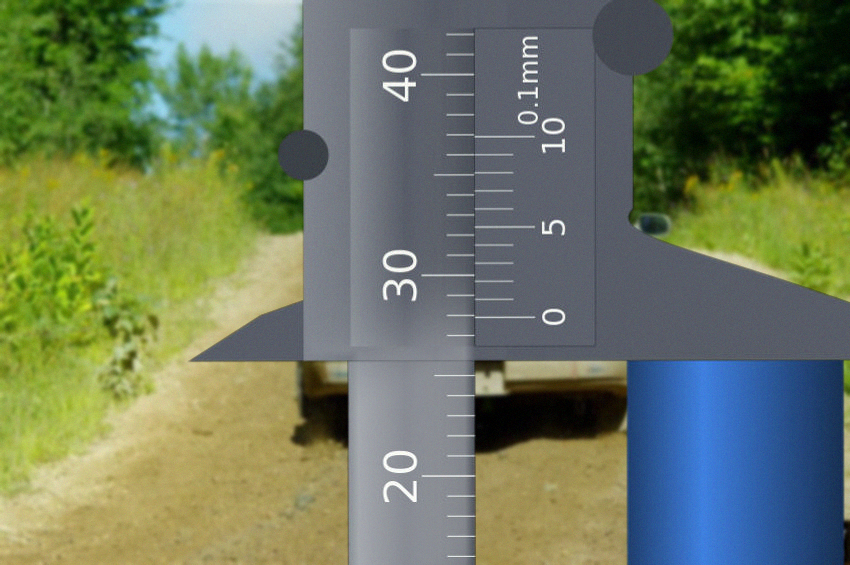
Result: 27.9
